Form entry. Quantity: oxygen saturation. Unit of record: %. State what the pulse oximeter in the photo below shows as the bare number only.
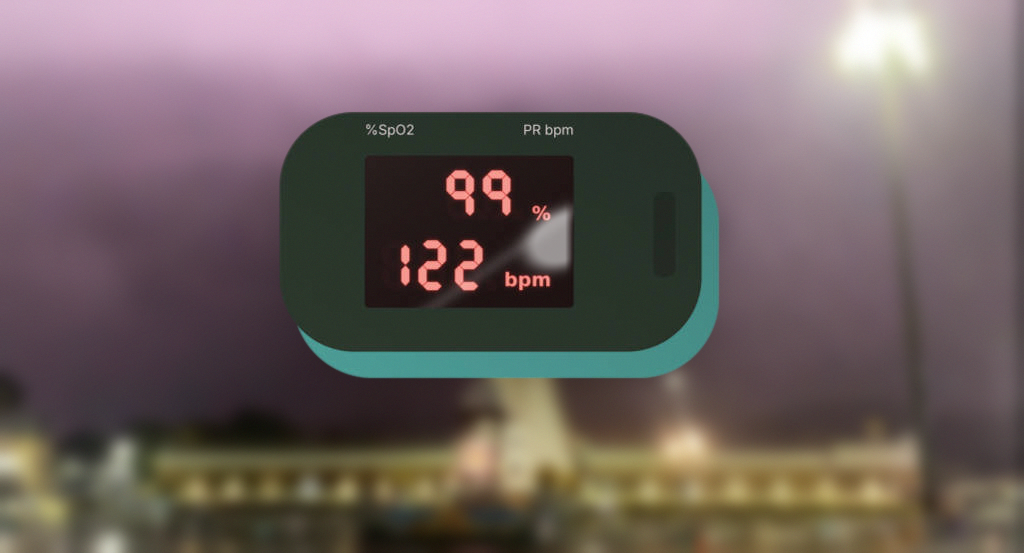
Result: 99
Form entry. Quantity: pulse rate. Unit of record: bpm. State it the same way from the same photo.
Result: 122
